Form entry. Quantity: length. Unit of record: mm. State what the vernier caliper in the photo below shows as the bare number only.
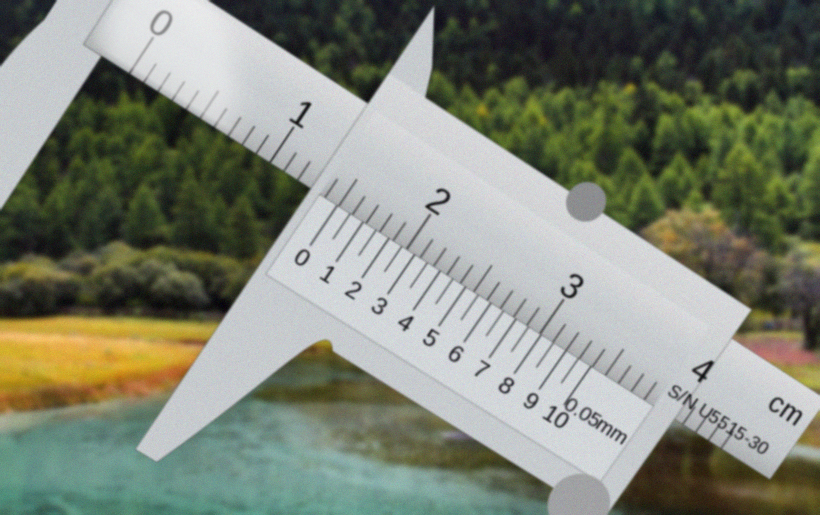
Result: 14.9
